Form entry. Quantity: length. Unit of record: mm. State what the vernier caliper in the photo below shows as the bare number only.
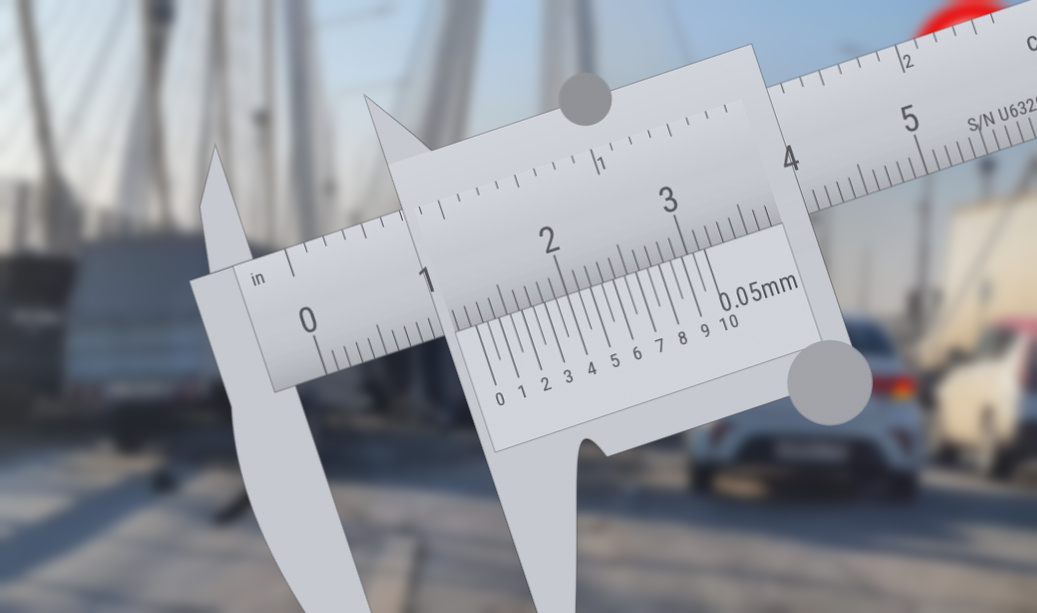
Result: 12.4
